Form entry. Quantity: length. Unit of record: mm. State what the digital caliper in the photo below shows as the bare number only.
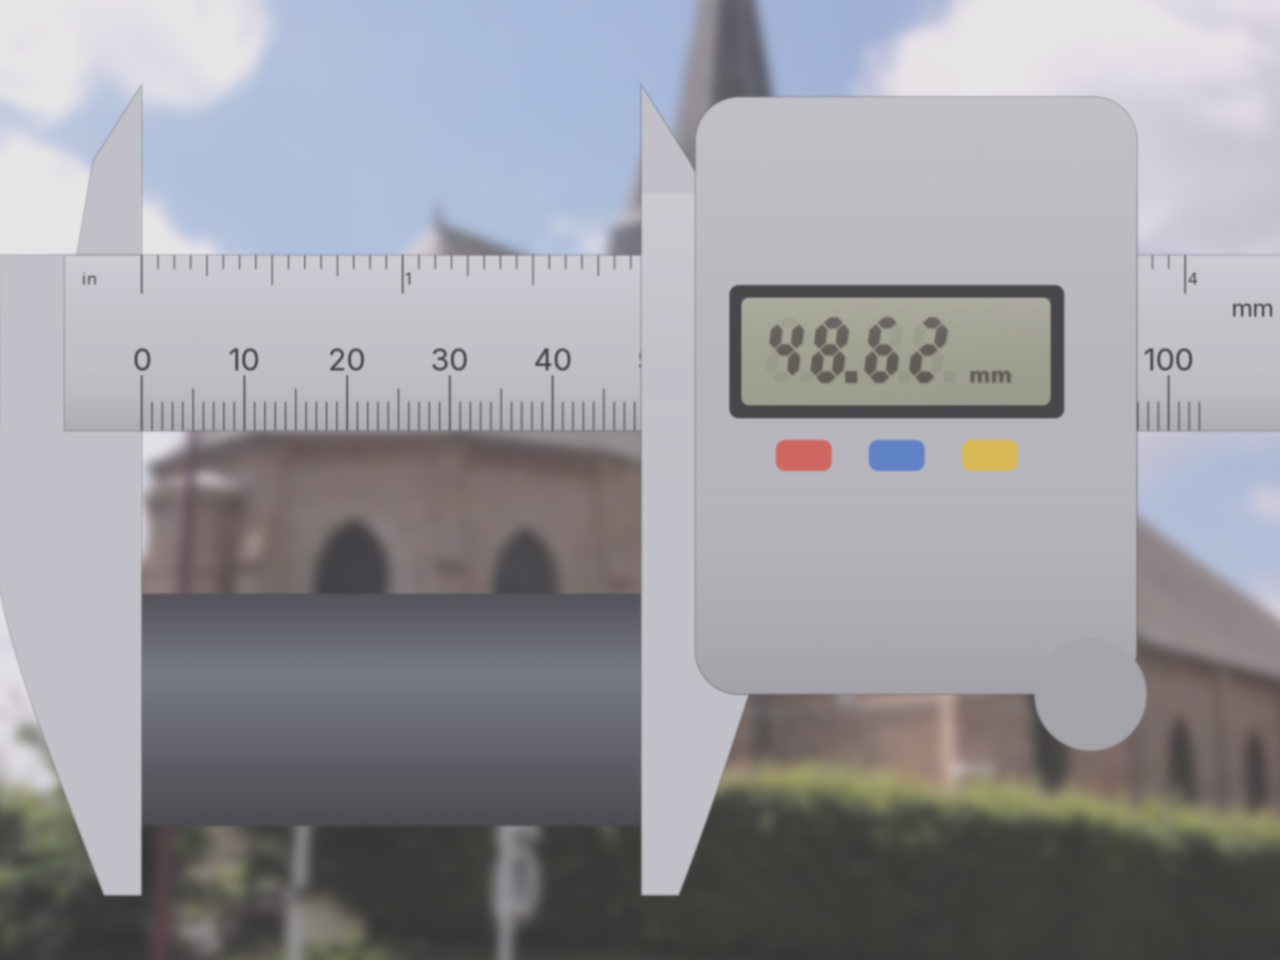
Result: 48.62
